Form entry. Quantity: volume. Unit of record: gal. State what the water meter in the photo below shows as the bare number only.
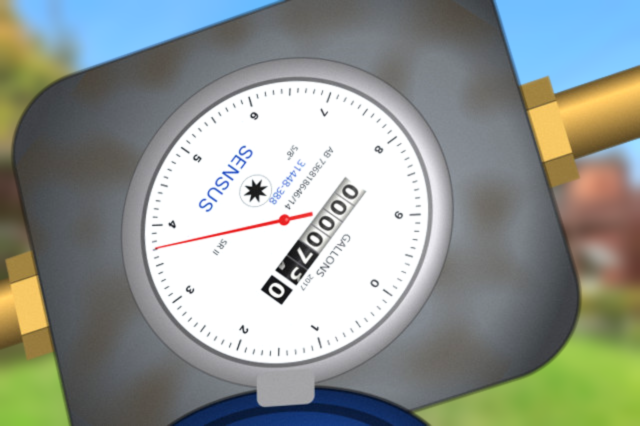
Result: 733.7
